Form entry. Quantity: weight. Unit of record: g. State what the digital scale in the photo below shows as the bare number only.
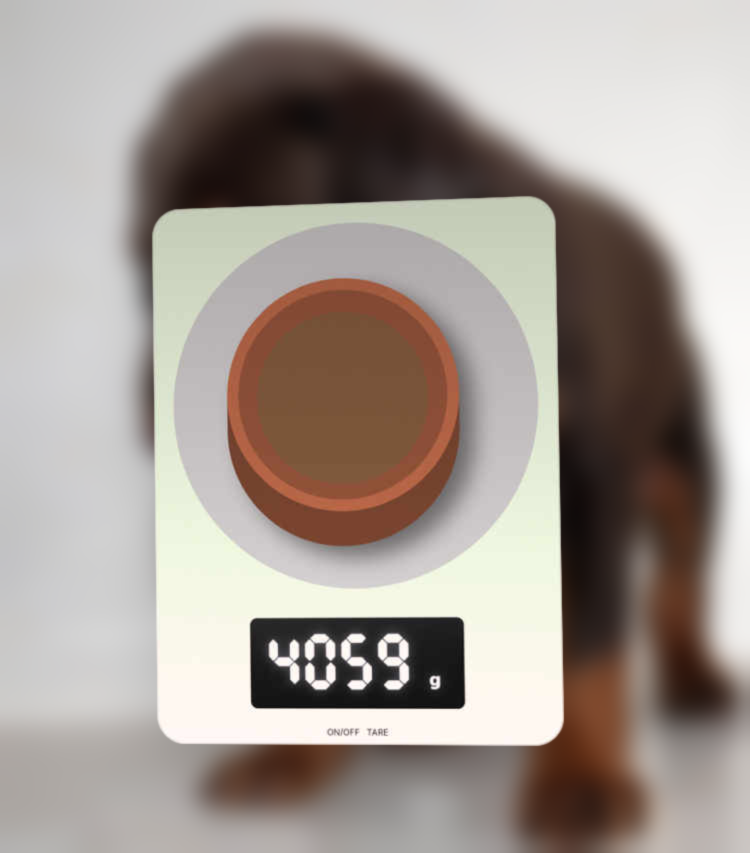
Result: 4059
